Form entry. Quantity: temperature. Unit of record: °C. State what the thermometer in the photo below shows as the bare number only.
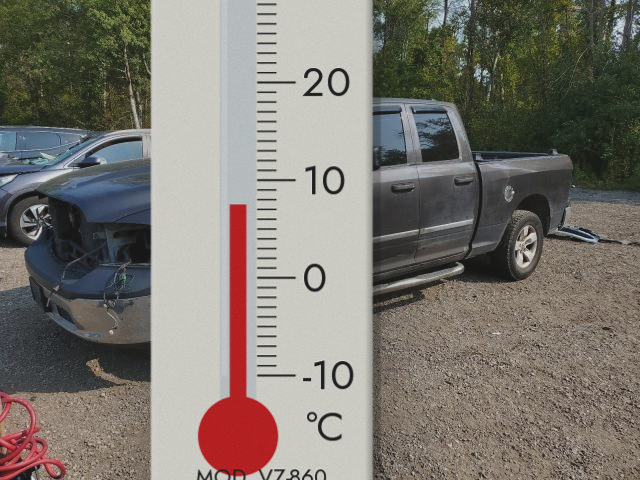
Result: 7.5
